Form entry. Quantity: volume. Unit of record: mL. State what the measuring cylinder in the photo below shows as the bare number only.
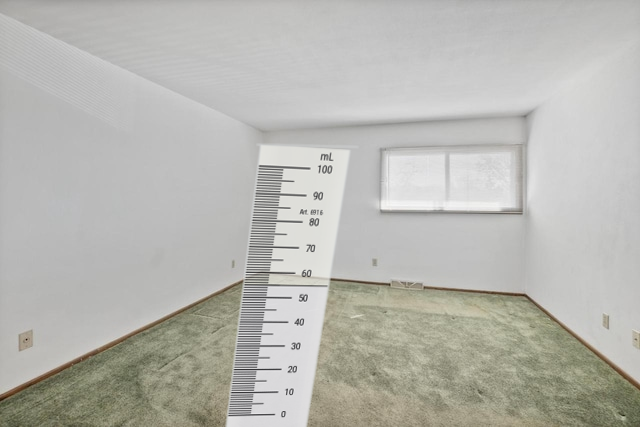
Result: 55
